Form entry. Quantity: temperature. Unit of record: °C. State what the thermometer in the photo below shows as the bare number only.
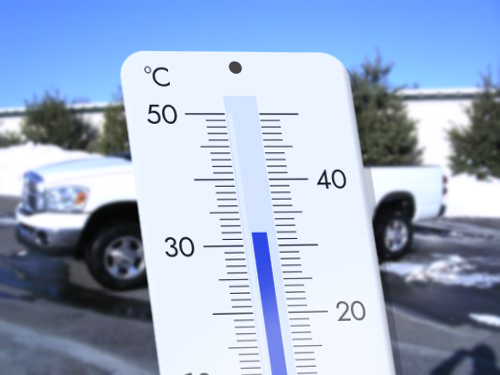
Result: 32
